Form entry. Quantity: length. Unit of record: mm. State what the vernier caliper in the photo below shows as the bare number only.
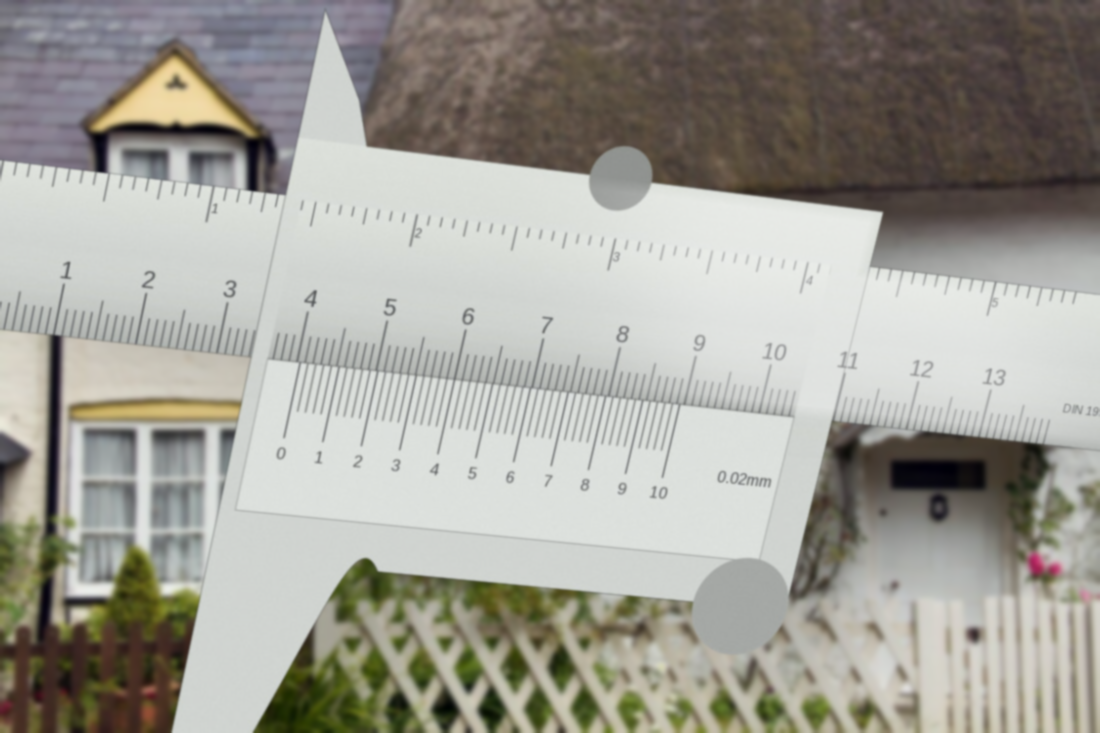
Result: 40.4
